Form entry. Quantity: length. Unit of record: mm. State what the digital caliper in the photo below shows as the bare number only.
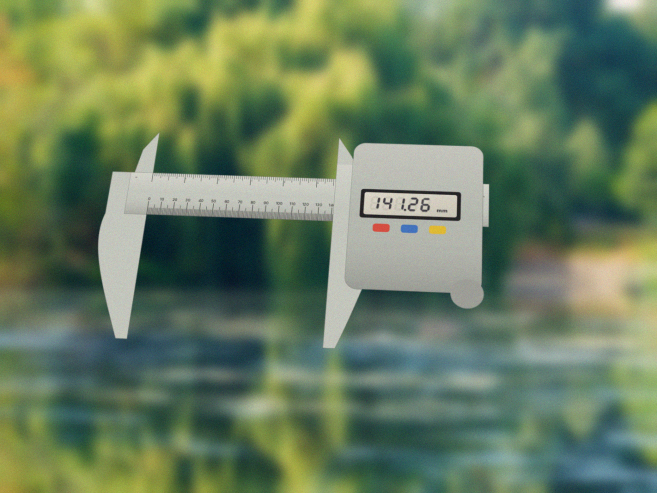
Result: 141.26
